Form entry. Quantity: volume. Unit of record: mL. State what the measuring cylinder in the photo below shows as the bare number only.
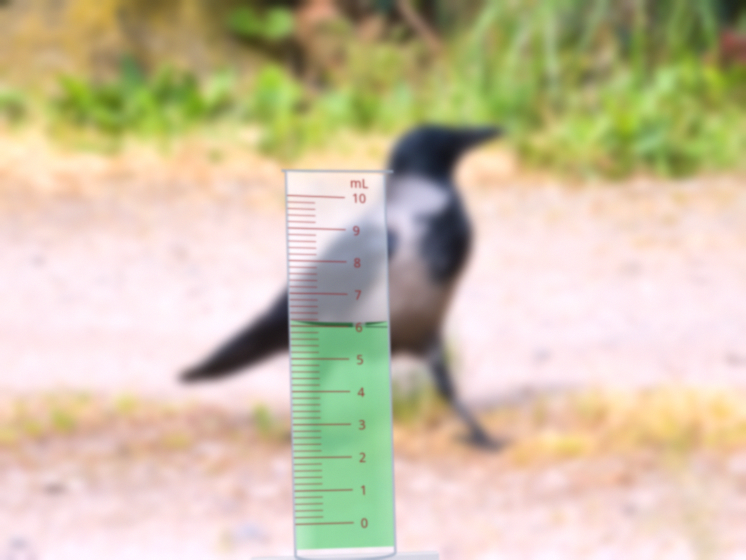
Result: 6
